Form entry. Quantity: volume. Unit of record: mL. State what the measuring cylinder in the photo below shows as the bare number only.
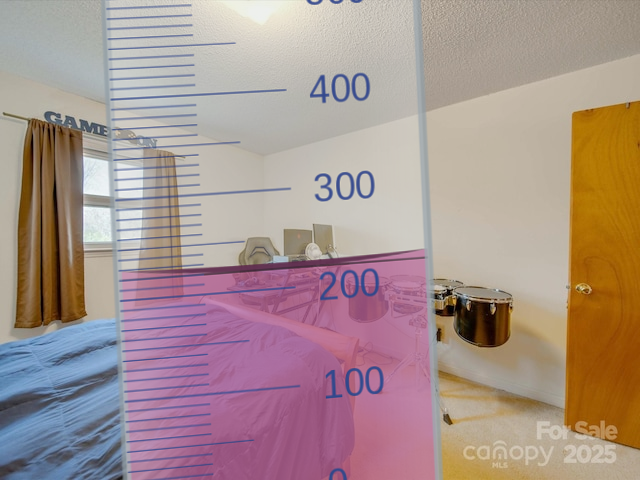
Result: 220
